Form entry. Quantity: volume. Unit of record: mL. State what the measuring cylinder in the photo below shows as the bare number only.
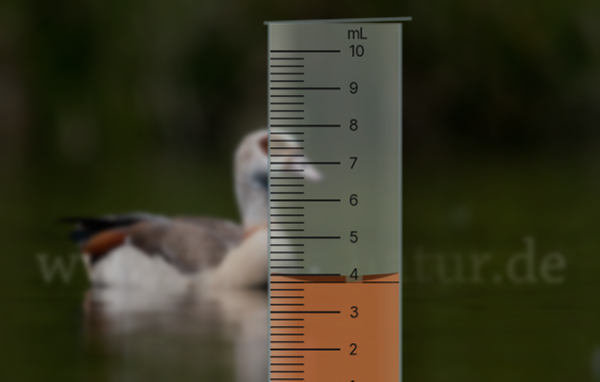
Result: 3.8
